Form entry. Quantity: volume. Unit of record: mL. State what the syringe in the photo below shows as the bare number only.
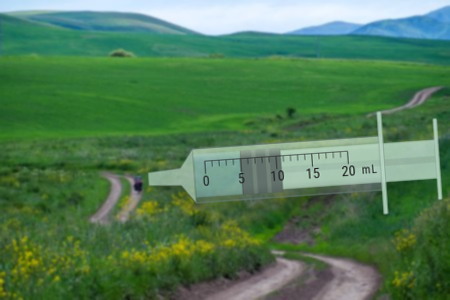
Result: 5
